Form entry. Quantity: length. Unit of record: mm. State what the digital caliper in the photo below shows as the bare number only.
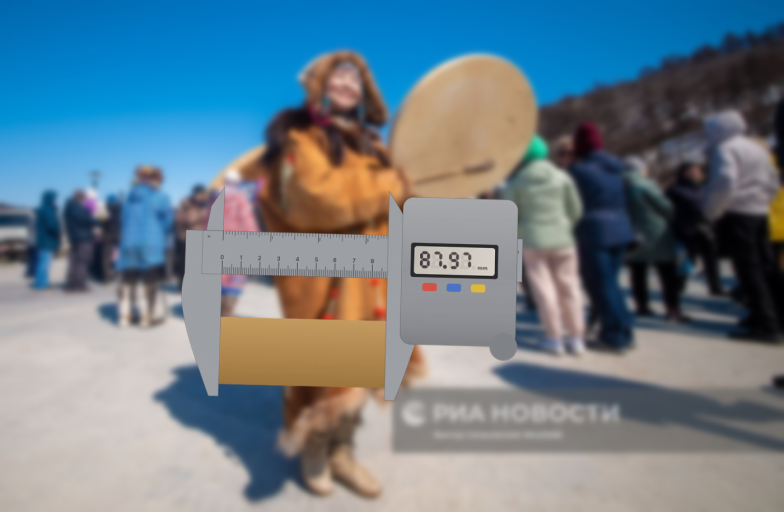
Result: 87.97
